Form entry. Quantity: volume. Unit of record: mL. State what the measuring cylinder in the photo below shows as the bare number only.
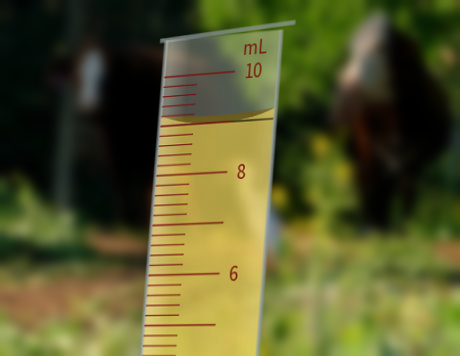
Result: 9
